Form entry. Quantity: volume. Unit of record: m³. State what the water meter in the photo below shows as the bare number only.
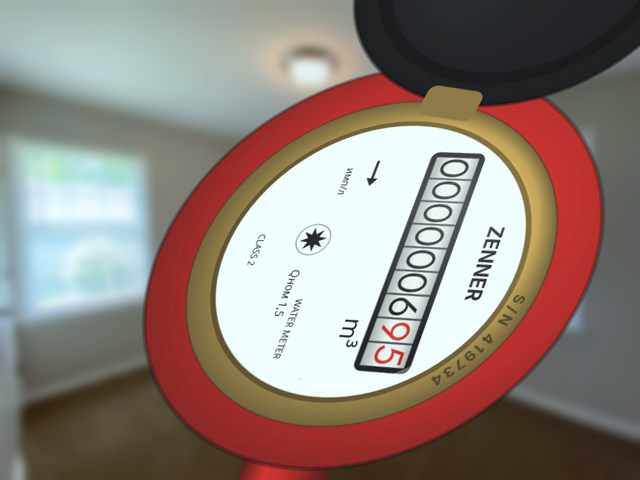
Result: 6.95
